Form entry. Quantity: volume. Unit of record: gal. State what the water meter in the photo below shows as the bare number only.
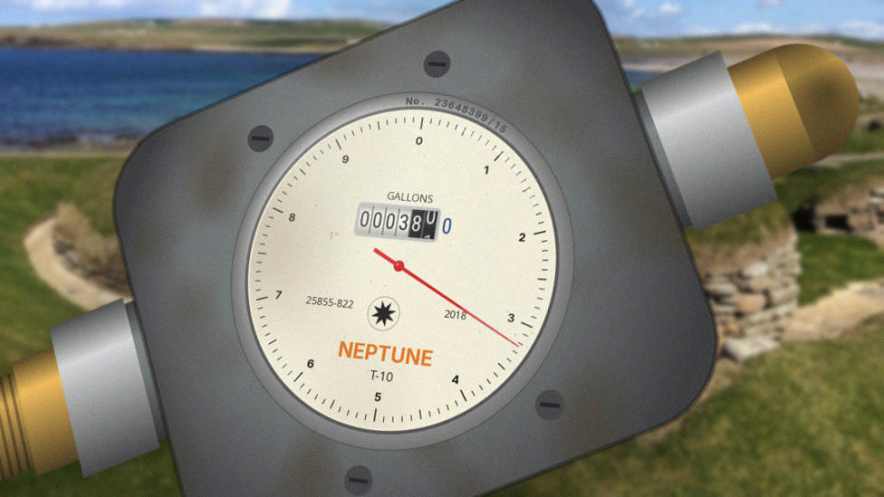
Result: 3803.2
